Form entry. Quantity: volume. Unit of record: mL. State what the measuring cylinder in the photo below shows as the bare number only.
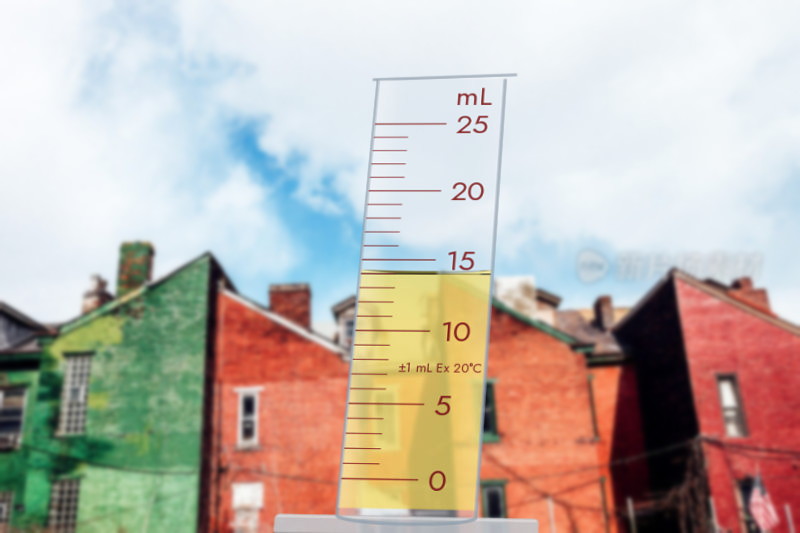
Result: 14
